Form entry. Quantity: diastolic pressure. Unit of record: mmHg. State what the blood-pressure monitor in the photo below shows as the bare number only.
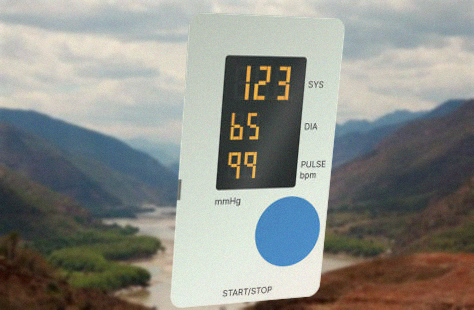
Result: 65
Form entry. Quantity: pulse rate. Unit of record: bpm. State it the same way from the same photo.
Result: 99
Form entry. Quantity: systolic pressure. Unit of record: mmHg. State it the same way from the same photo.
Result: 123
